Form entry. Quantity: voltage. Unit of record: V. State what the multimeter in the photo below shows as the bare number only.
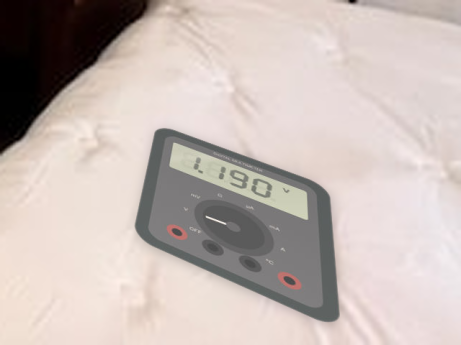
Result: 1.190
